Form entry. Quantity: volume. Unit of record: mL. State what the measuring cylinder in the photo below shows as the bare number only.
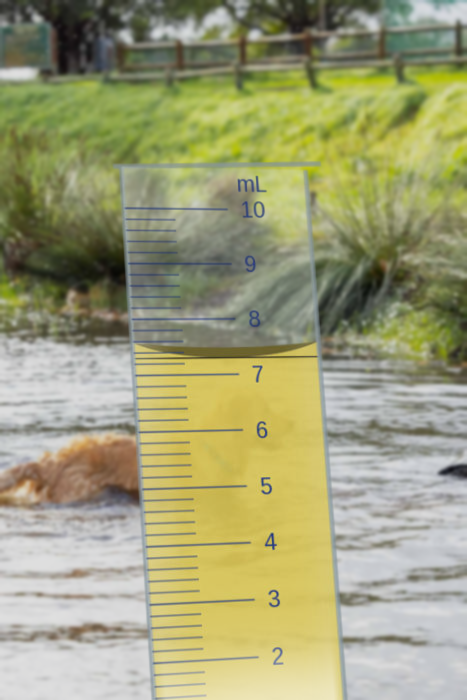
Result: 7.3
